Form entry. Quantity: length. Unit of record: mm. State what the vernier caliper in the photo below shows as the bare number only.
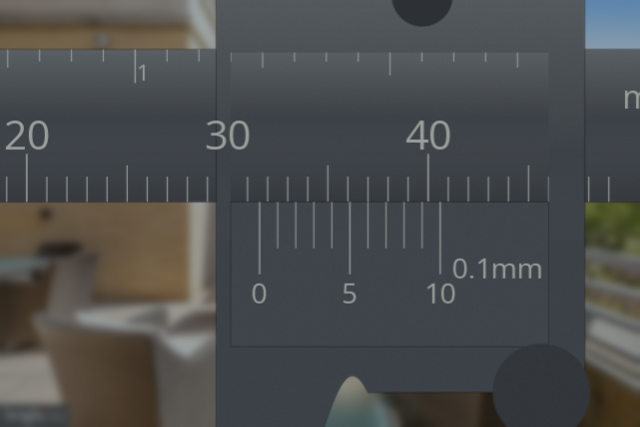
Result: 31.6
